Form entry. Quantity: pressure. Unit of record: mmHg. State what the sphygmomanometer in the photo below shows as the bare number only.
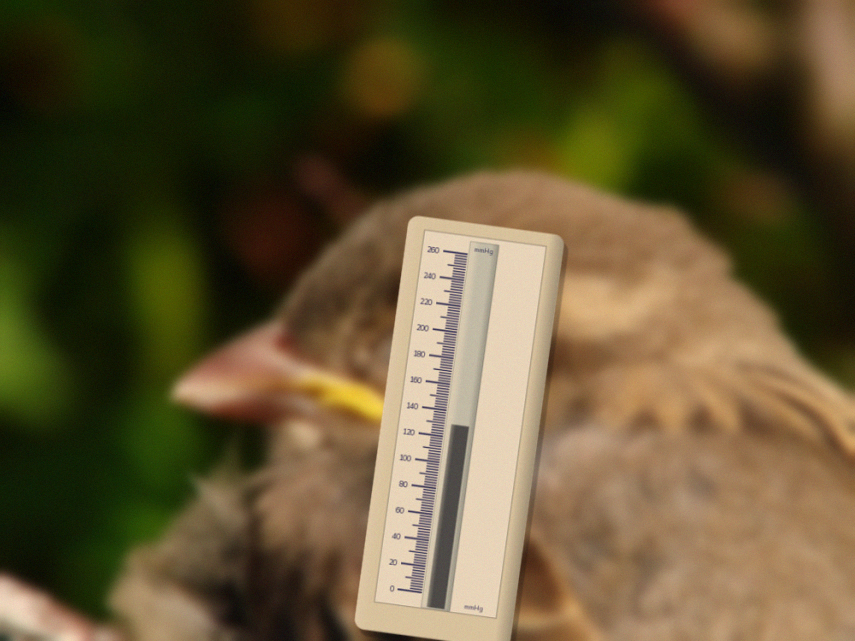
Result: 130
